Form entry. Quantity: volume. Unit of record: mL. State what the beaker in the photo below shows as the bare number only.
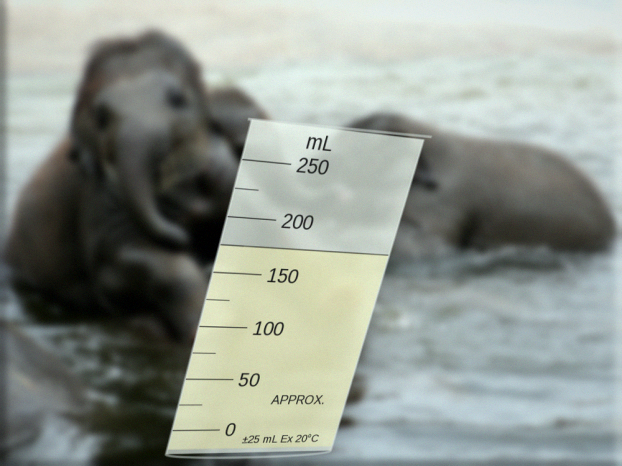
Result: 175
